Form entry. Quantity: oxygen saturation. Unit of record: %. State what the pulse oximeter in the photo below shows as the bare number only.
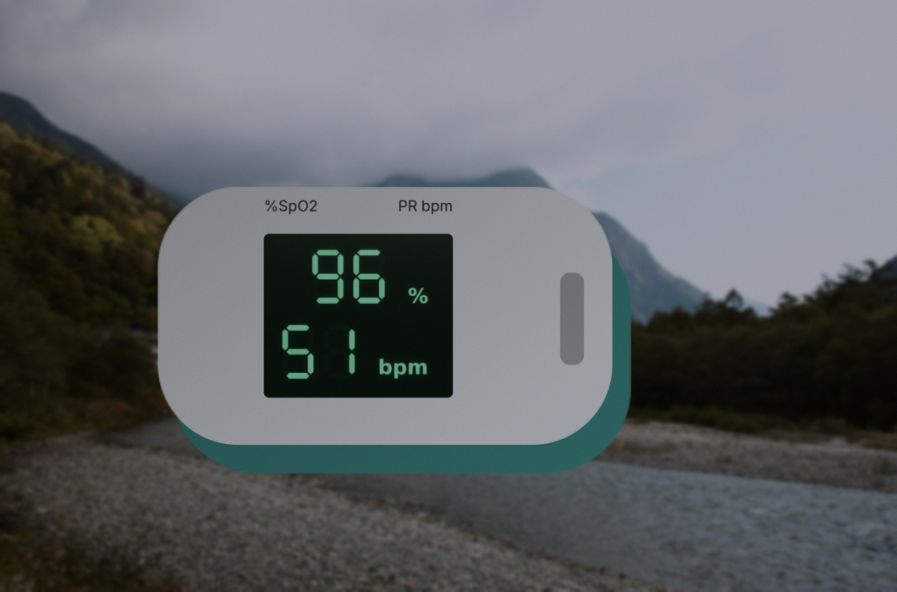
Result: 96
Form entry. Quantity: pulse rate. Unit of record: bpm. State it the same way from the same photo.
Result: 51
